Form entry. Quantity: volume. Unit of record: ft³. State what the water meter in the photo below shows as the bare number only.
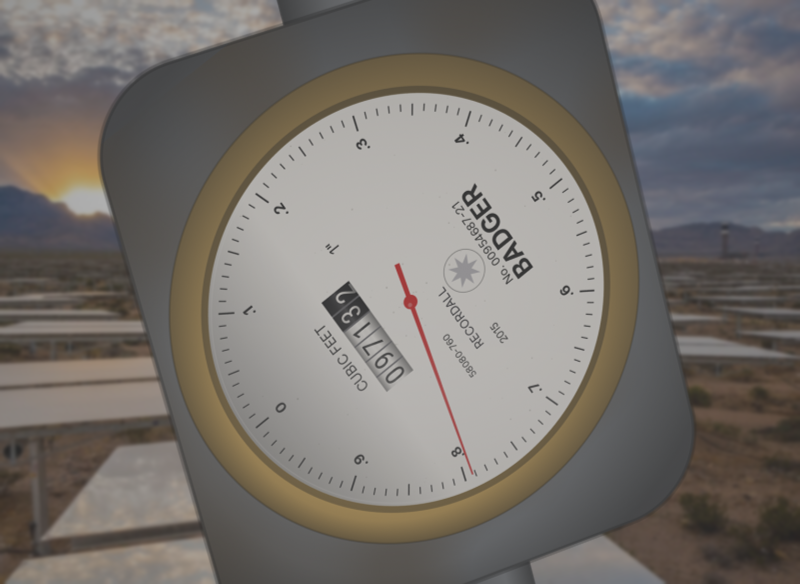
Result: 97131.79
